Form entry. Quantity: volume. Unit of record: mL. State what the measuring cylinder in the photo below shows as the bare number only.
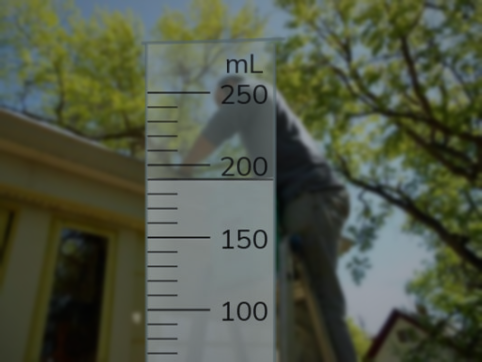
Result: 190
